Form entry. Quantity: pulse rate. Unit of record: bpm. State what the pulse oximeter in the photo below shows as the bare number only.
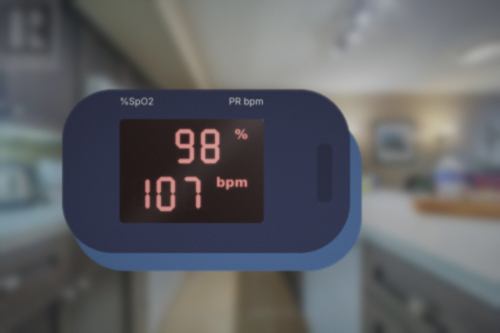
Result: 107
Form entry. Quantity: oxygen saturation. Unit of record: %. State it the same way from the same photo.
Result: 98
